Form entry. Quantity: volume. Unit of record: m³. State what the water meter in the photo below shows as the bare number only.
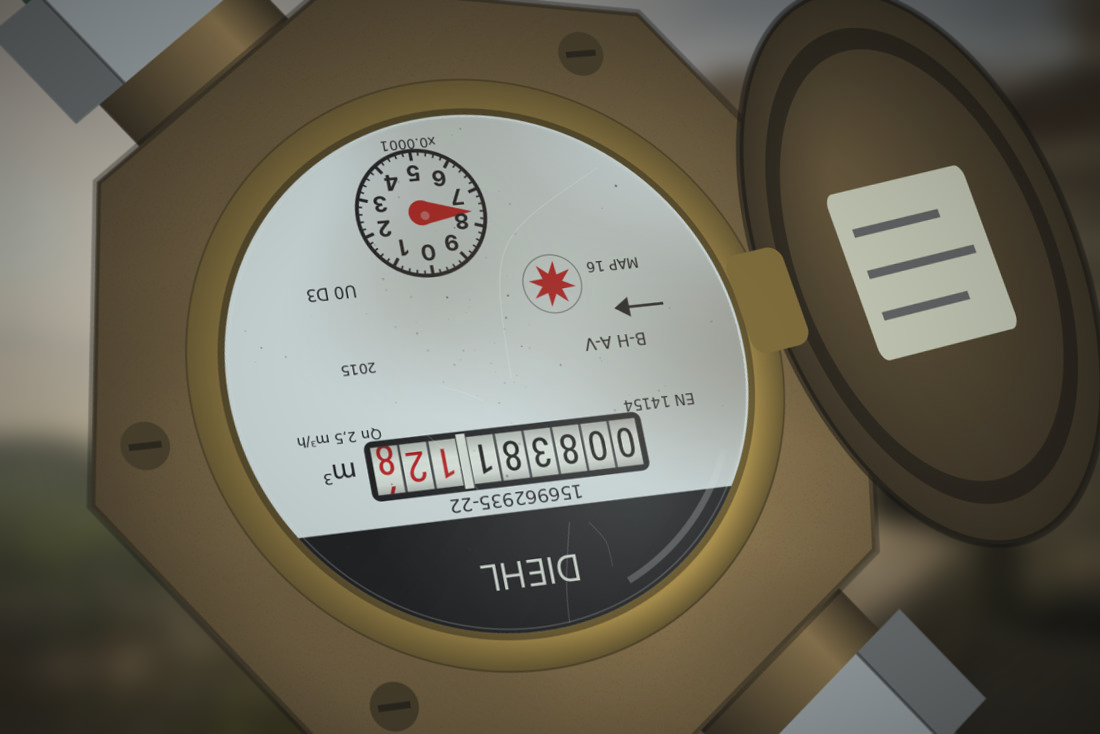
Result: 8381.1277
